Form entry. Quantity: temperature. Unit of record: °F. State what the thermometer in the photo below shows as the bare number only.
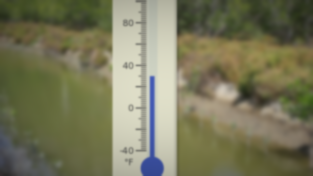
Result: 30
